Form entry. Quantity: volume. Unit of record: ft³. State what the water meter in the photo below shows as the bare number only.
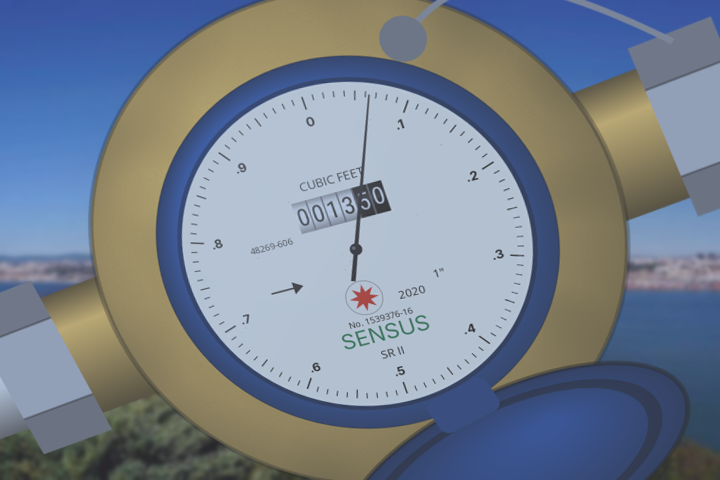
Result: 1350.06
